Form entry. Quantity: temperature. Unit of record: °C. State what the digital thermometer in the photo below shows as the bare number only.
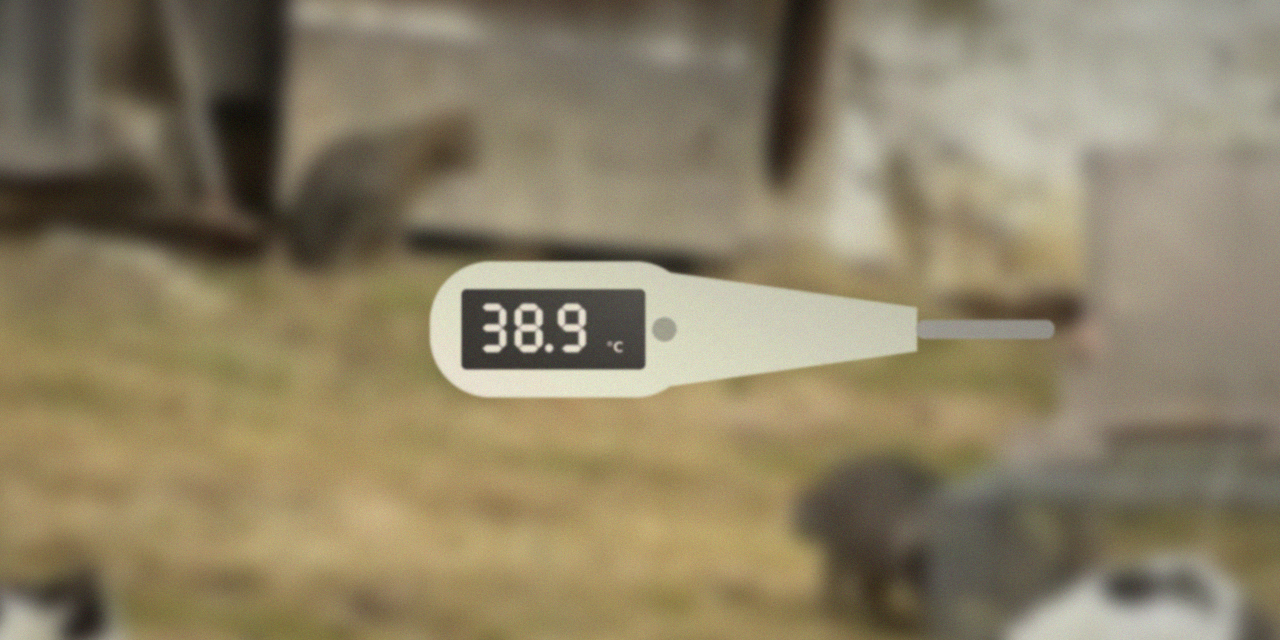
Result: 38.9
